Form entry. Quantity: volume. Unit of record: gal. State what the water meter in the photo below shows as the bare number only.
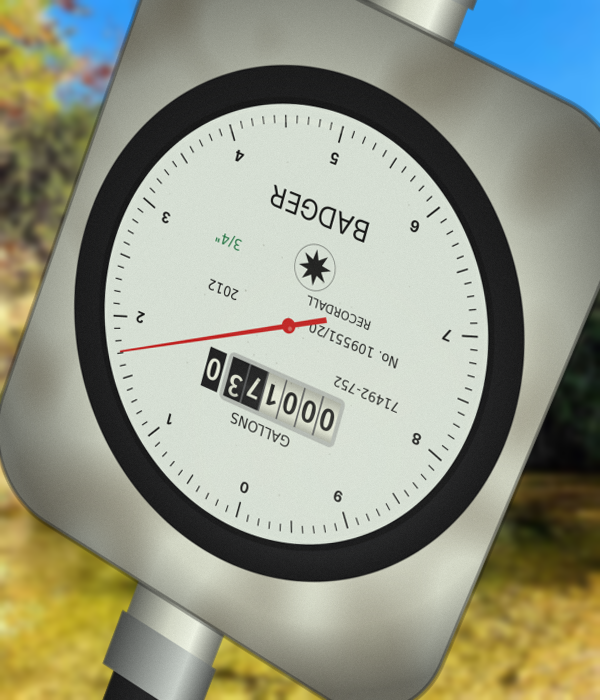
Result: 1731.7
